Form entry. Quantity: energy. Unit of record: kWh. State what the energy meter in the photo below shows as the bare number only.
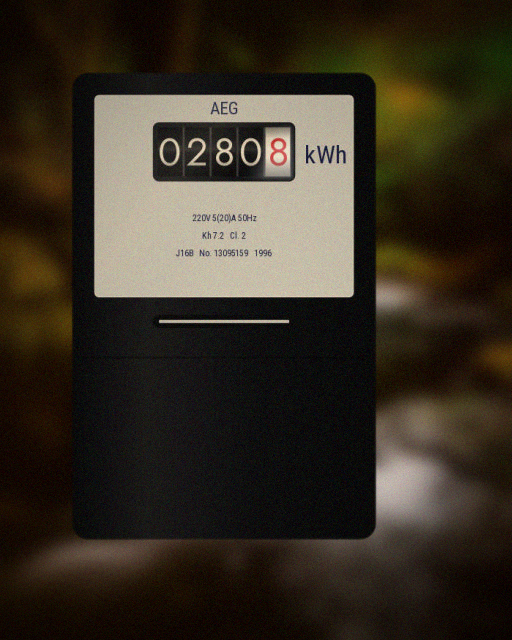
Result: 280.8
